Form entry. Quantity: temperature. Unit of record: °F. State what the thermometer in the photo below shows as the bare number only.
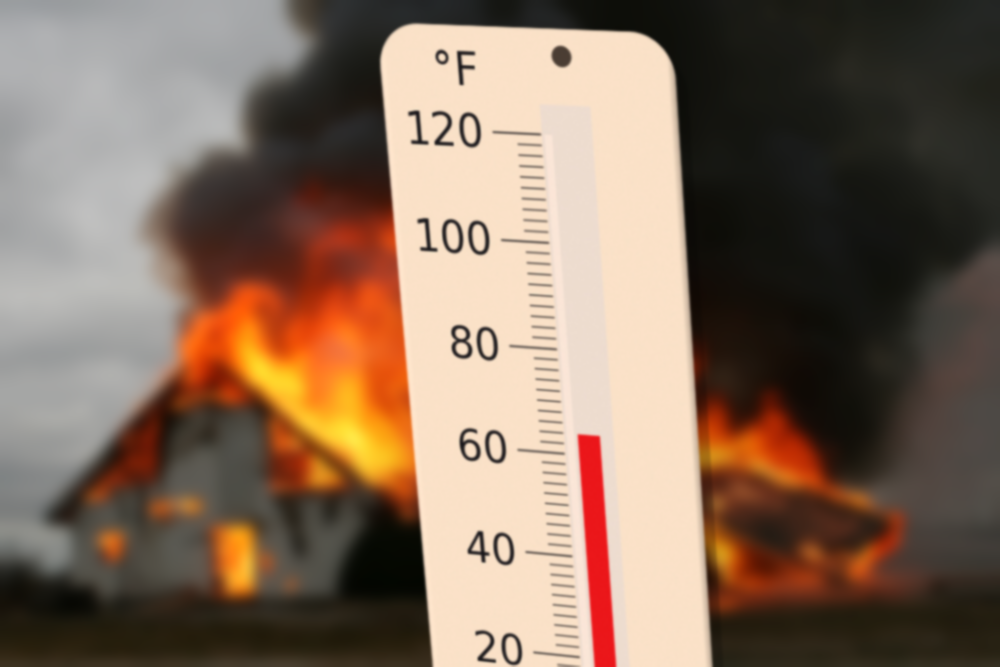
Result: 64
